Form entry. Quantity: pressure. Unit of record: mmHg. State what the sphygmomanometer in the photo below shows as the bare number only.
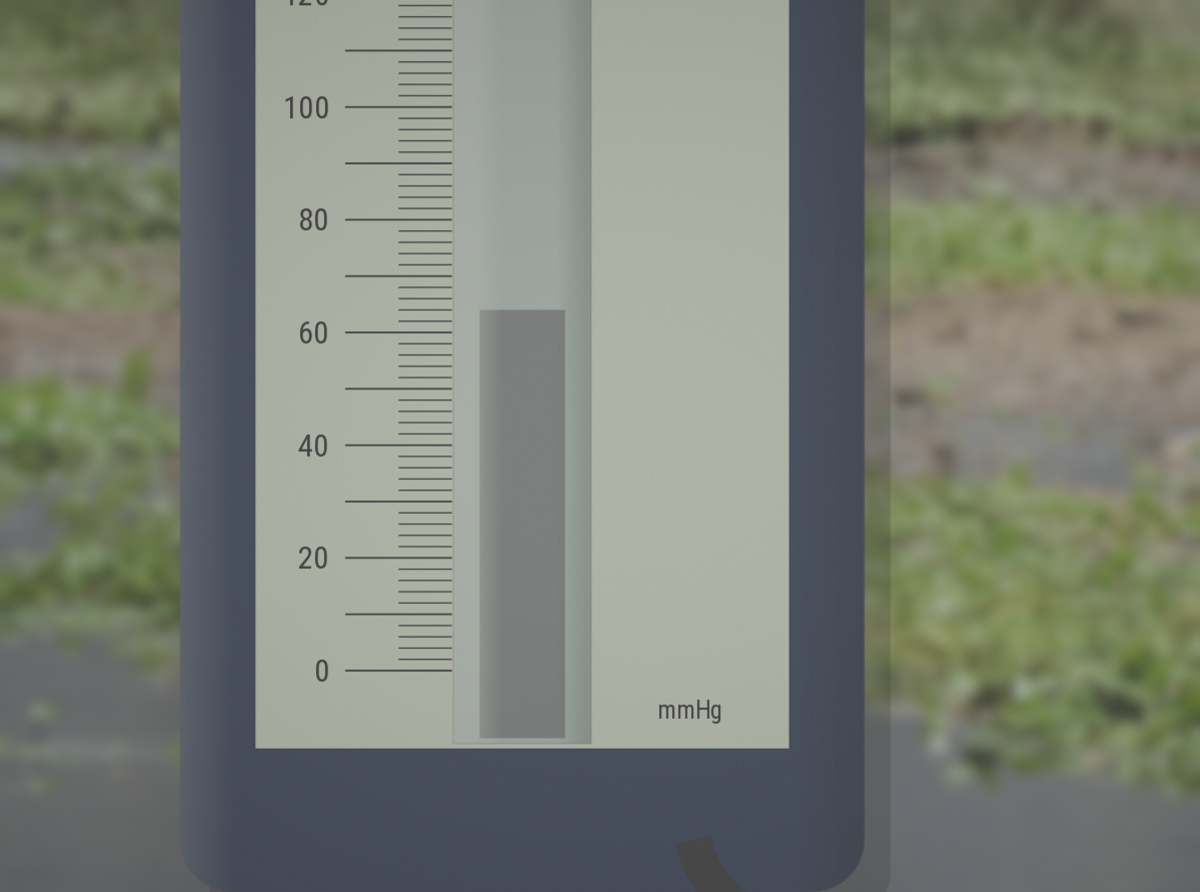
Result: 64
